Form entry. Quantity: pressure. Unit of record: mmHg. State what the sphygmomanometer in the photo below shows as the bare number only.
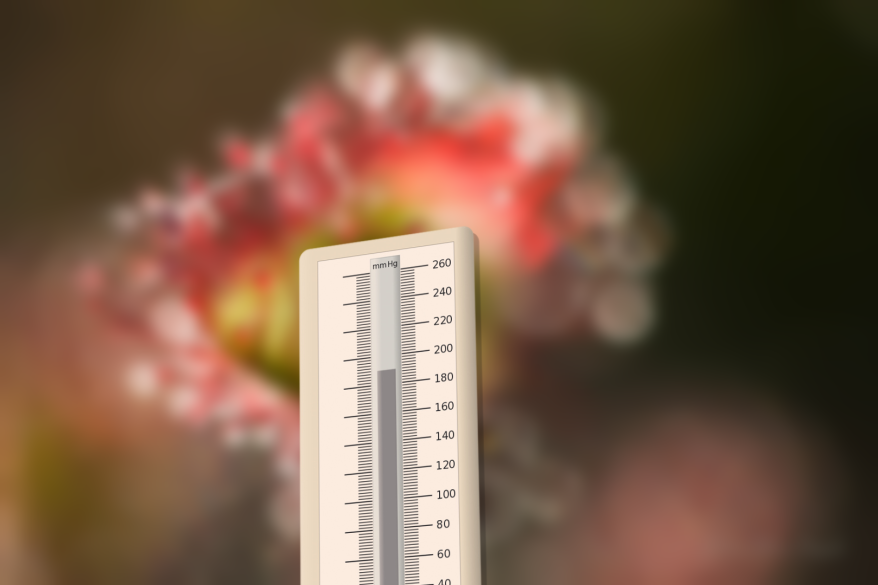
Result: 190
